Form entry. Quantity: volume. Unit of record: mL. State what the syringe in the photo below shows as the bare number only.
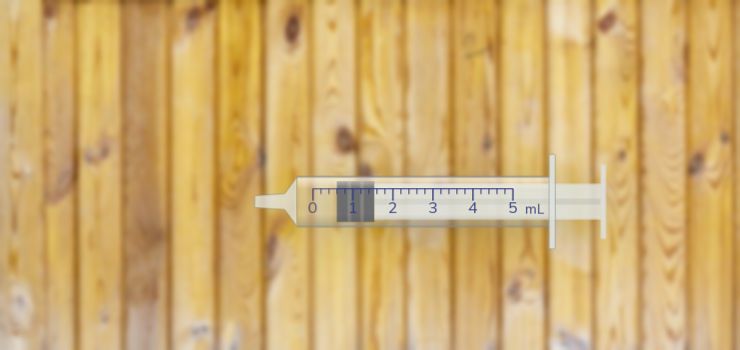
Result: 0.6
